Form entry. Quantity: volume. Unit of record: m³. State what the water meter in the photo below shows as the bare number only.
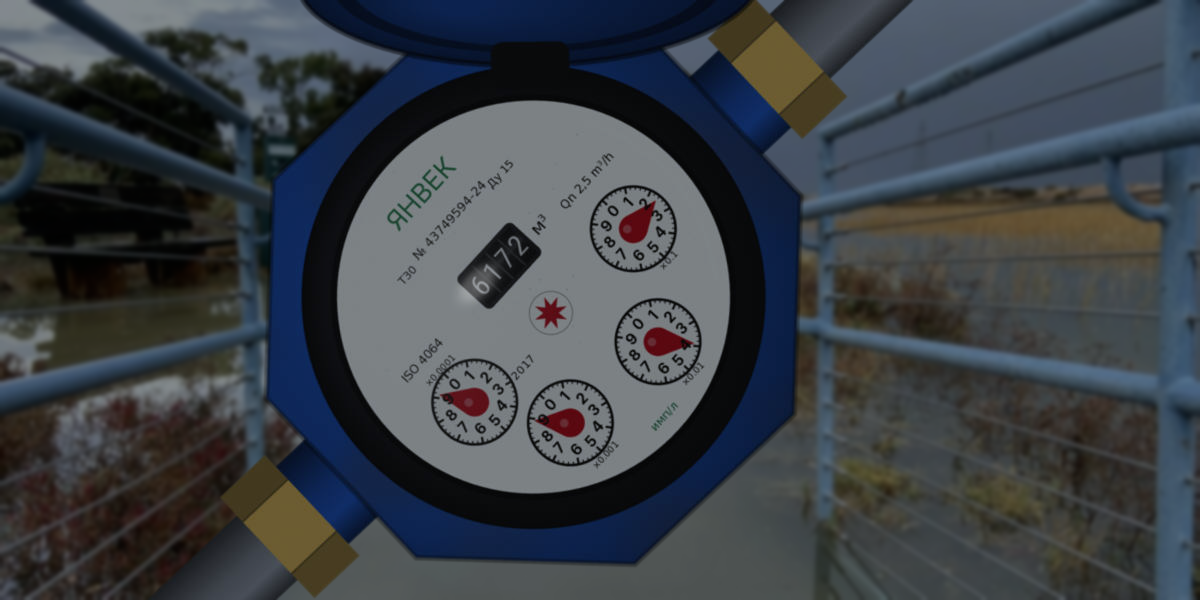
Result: 6172.2389
